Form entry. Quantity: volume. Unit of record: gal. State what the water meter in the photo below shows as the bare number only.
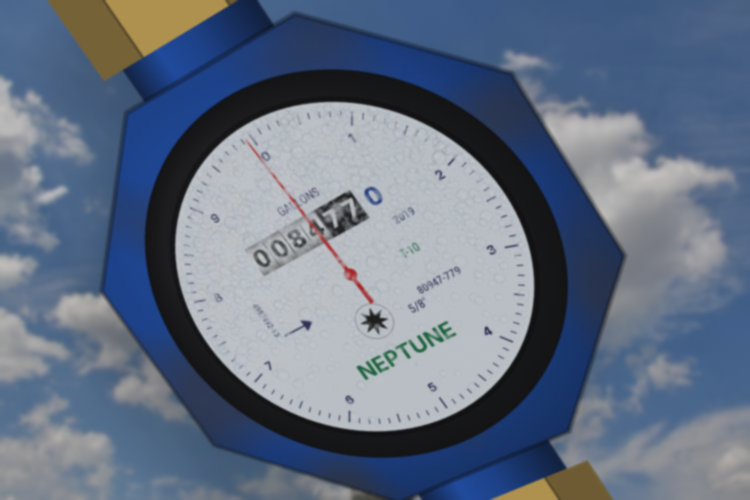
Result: 84769.9
